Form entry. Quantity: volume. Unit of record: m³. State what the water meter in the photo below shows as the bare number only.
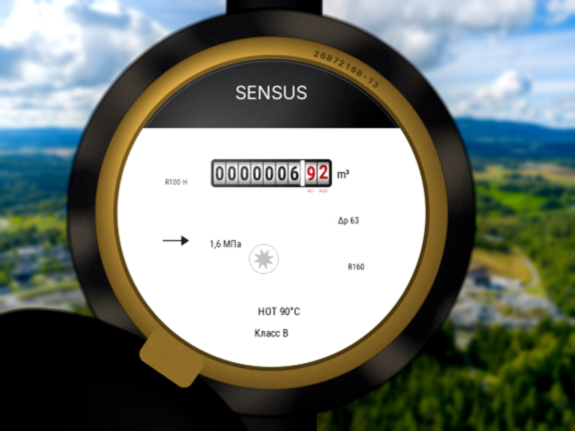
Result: 6.92
